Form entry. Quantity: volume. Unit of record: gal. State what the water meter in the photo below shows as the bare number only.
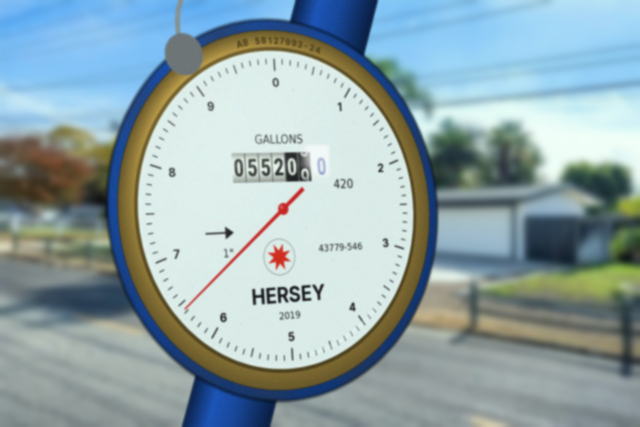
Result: 552086.4
